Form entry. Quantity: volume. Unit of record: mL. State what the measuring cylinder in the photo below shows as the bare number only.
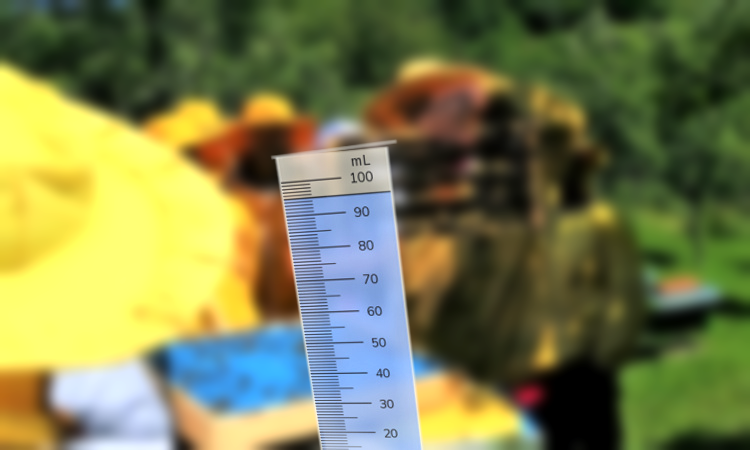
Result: 95
